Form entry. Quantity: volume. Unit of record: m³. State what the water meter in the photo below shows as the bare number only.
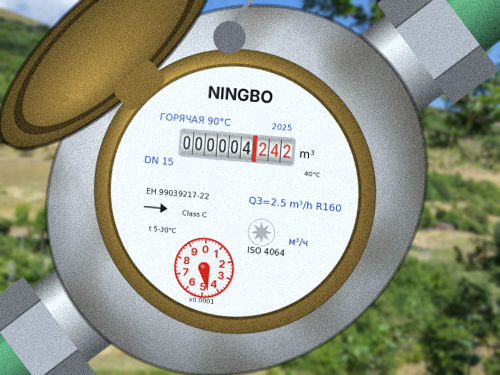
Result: 4.2424
